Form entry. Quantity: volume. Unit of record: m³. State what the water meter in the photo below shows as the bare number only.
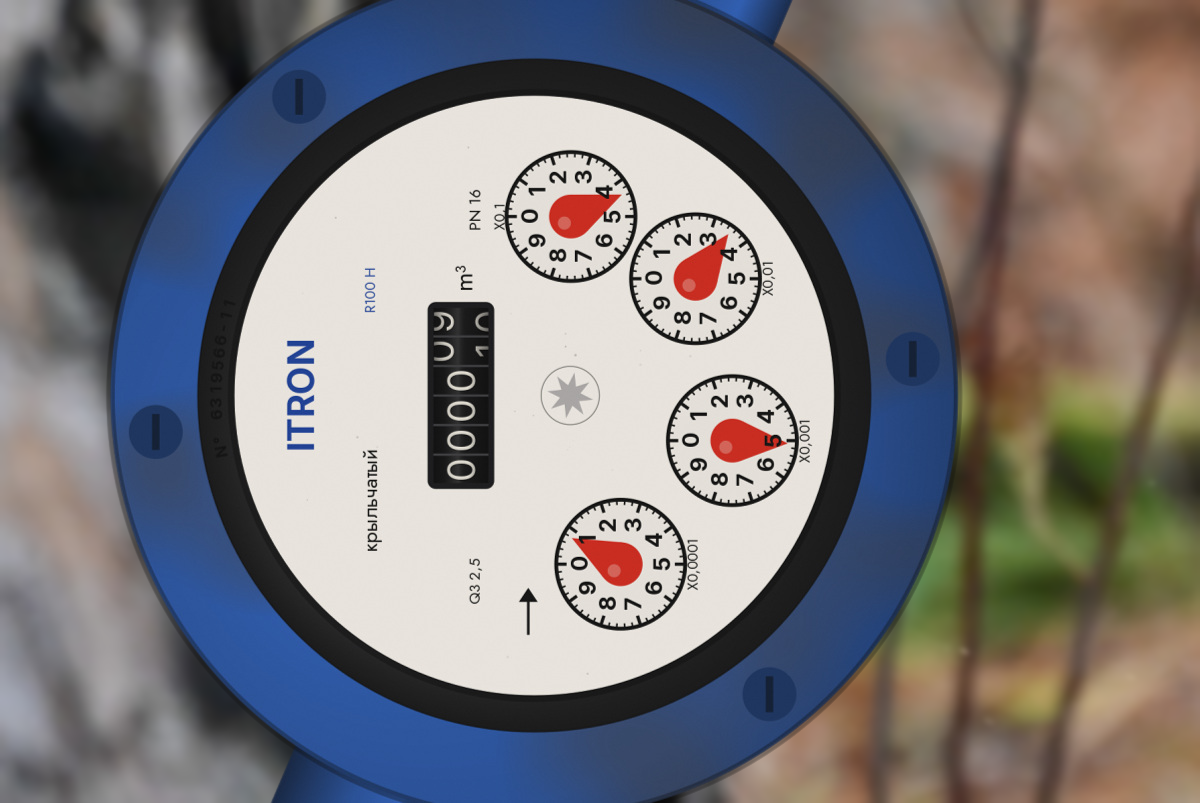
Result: 9.4350
